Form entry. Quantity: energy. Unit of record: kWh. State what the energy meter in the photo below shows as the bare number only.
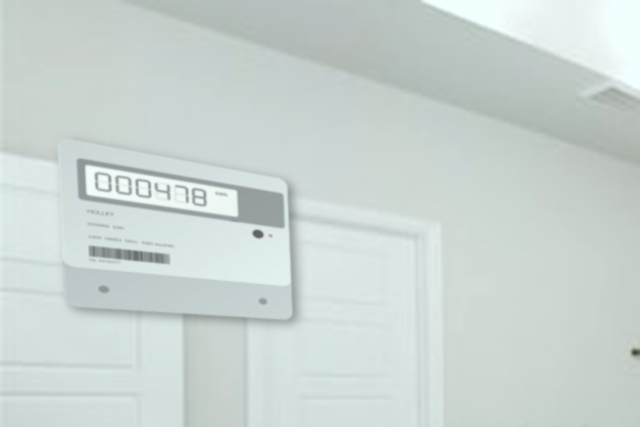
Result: 478
